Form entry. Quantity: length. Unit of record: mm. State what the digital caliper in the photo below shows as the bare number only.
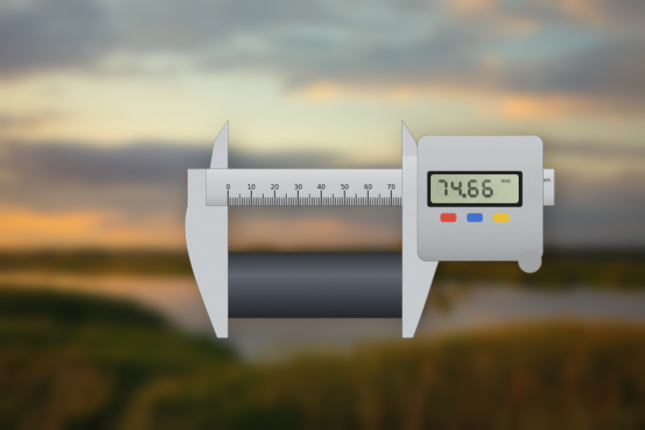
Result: 74.66
